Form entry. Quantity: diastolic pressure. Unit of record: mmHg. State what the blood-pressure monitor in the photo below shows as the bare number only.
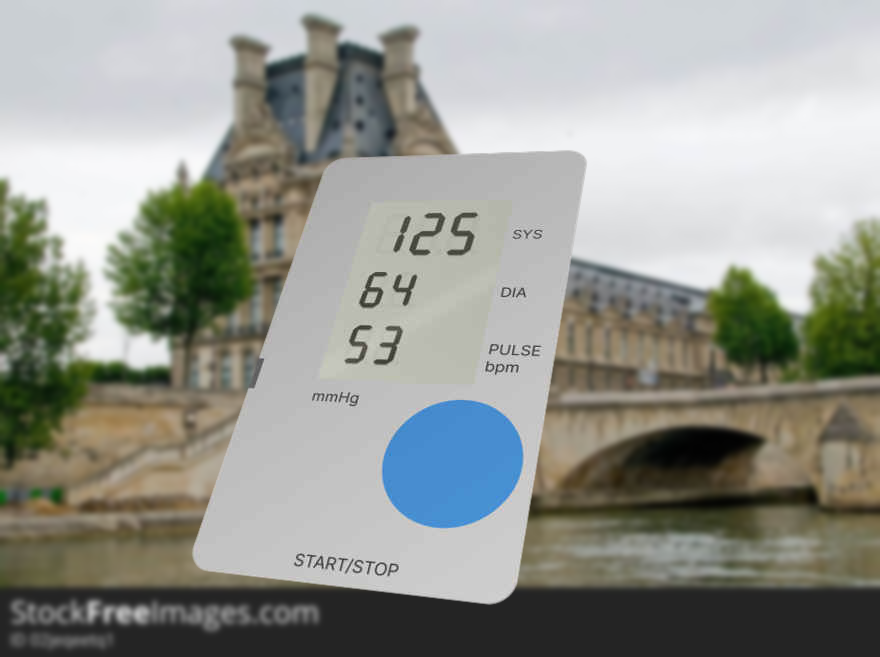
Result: 64
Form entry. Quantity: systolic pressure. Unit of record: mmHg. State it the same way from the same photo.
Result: 125
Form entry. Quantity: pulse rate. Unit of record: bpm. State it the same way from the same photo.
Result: 53
